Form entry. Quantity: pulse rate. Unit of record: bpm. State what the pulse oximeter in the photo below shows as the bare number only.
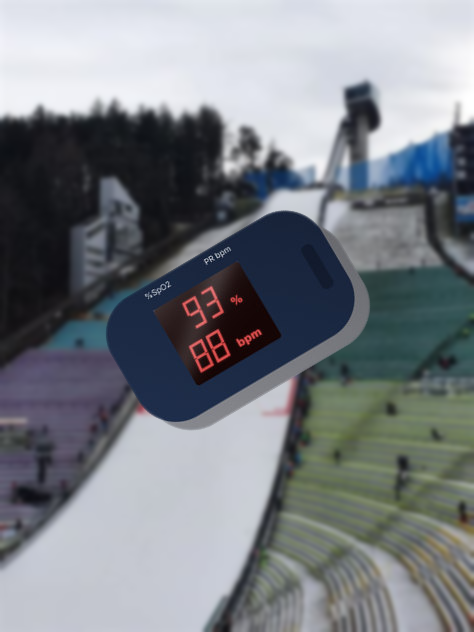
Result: 88
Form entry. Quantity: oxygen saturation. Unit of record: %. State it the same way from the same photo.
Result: 93
